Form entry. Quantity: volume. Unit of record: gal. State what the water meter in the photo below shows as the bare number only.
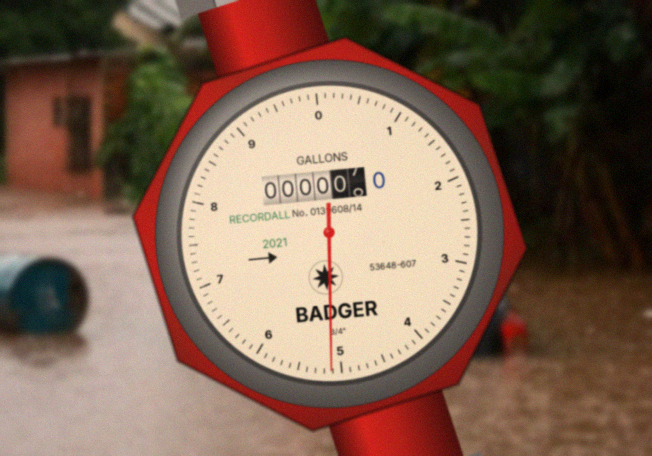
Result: 75.1
